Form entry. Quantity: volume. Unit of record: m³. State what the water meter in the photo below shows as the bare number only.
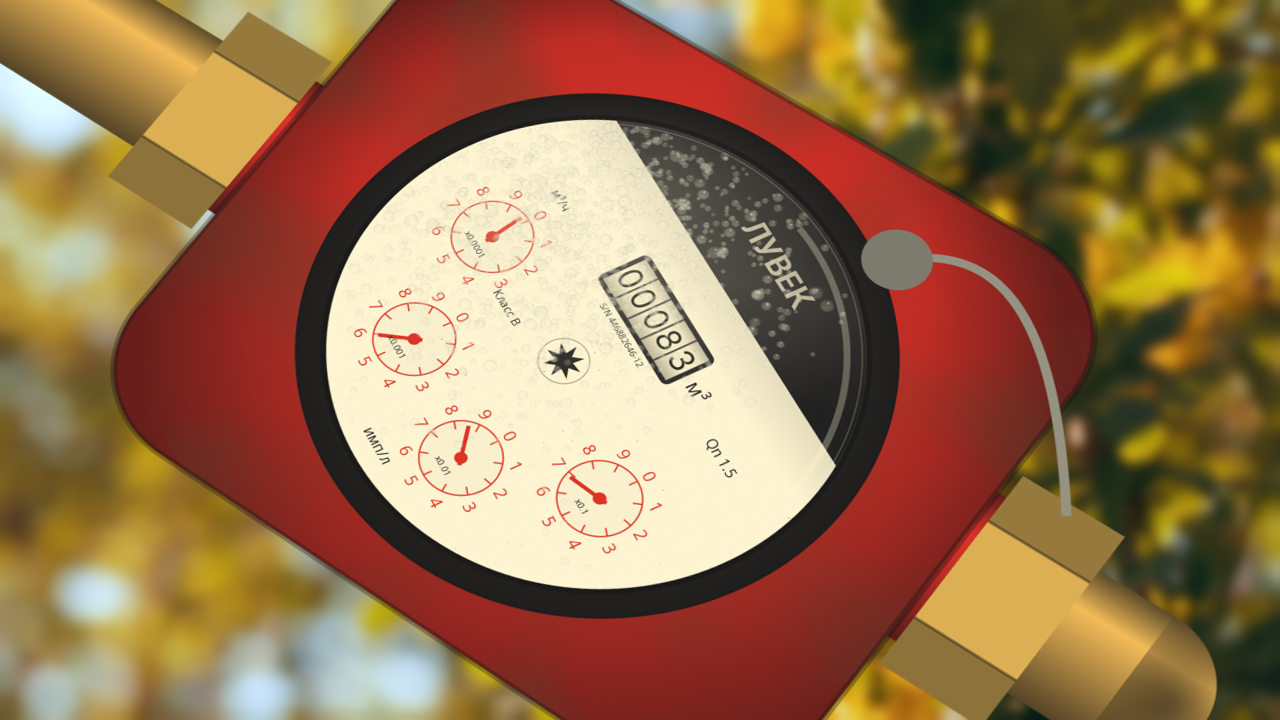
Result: 83.6859
